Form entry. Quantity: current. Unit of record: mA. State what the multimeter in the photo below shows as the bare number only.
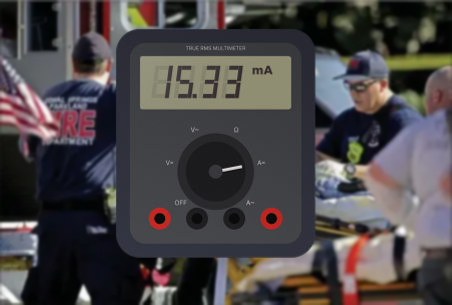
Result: 15.33
